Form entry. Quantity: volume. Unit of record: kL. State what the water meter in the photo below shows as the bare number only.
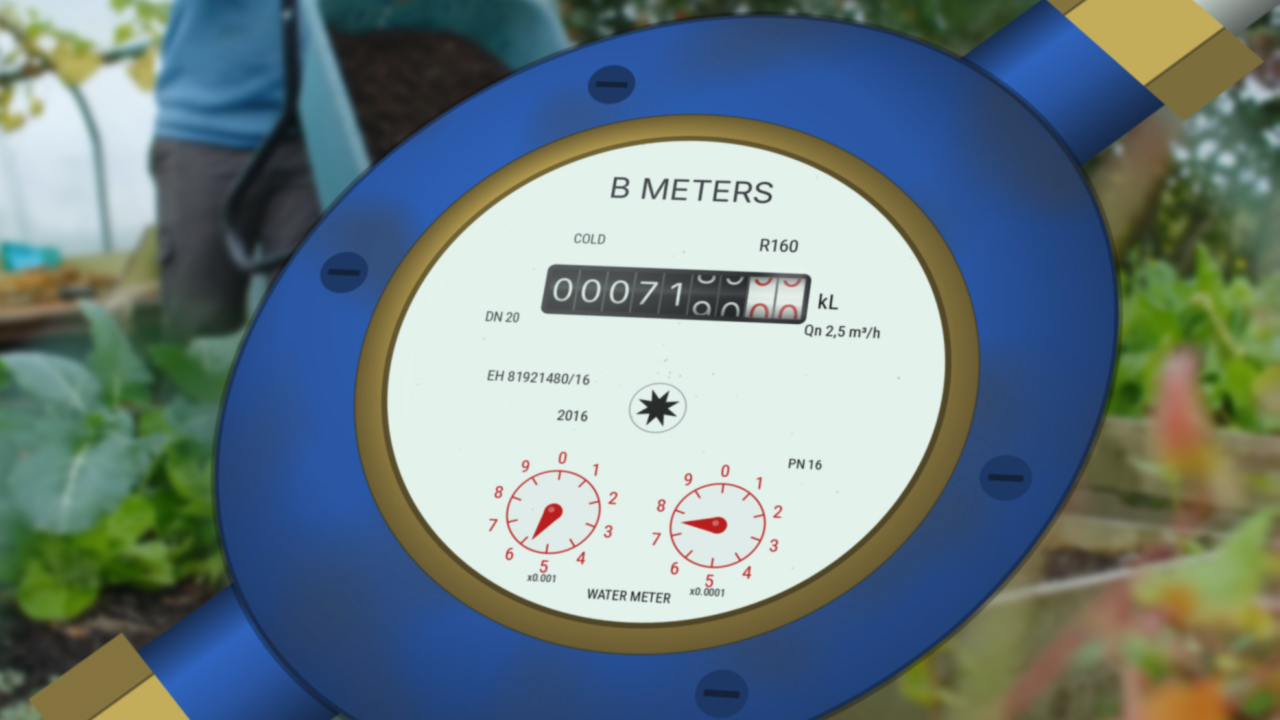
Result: 7189.9957
